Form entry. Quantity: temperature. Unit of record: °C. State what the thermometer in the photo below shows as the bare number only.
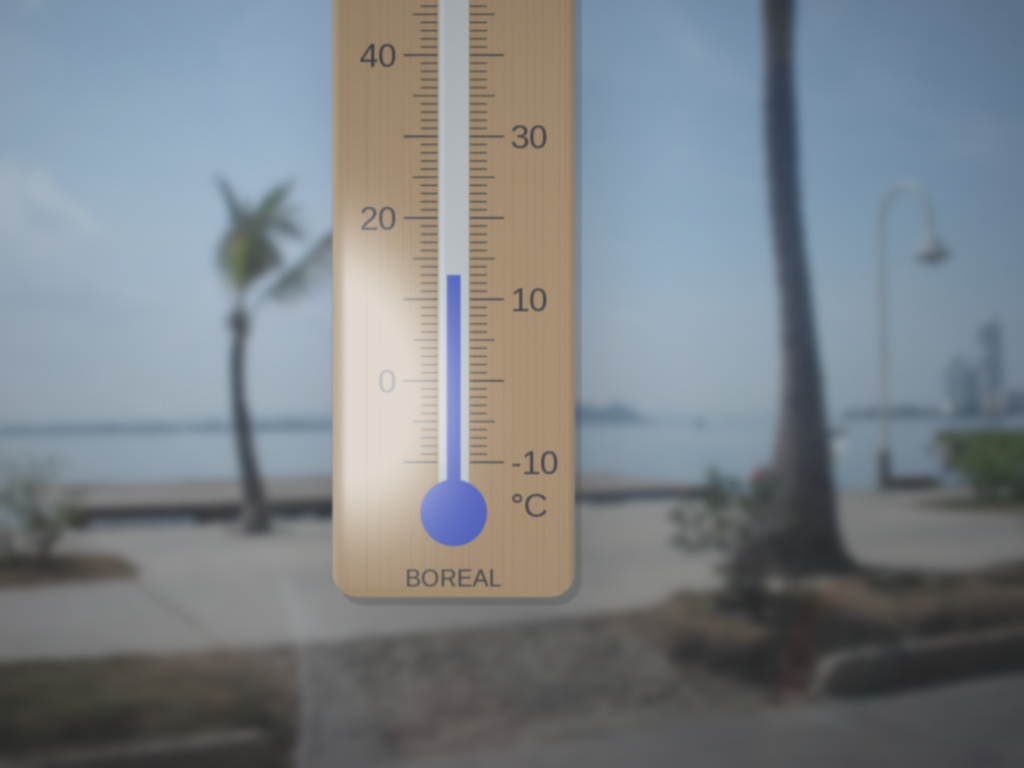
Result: 13
